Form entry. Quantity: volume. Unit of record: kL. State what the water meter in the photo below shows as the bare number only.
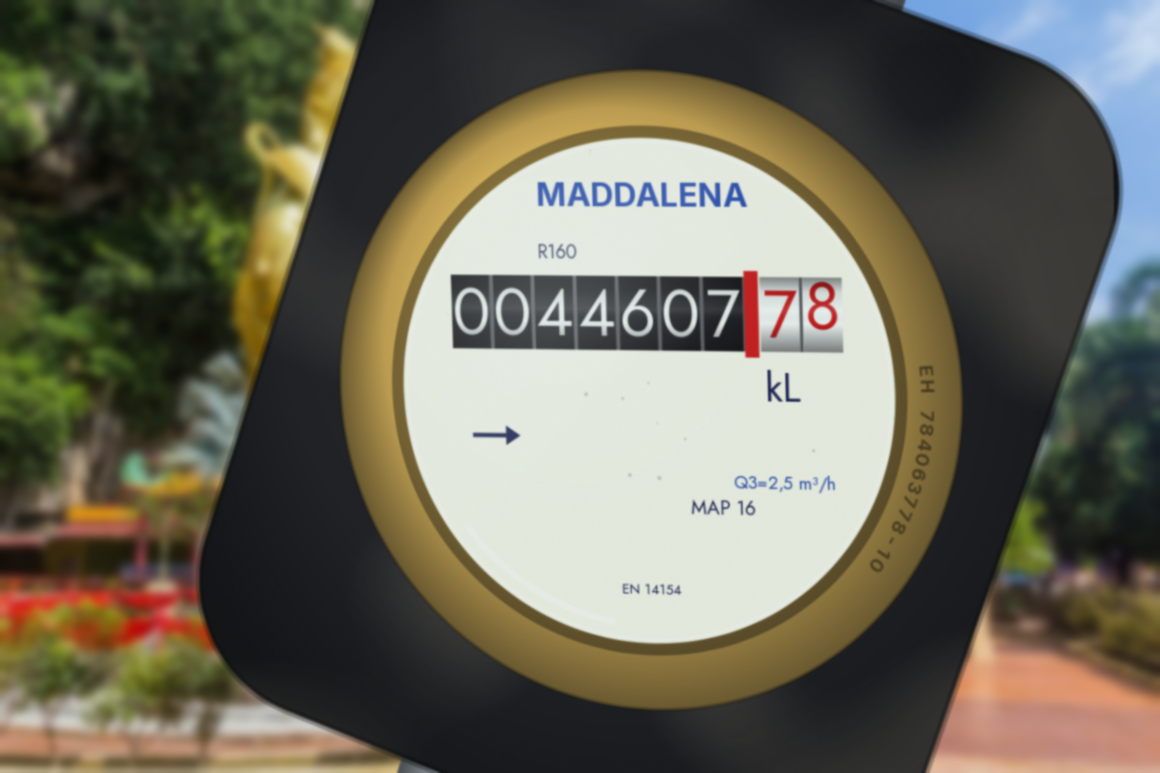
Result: 44607.78
